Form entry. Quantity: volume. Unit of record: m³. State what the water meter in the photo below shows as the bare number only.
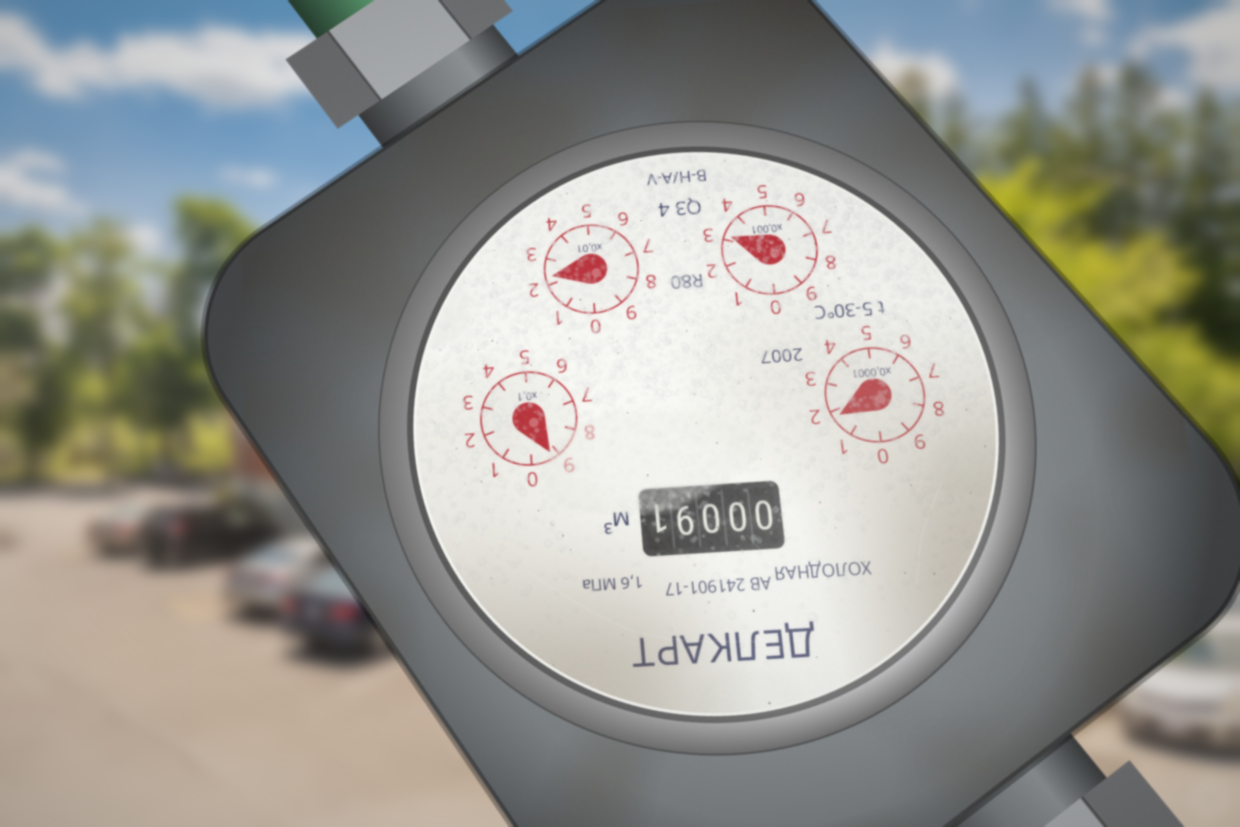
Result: 90.9231
